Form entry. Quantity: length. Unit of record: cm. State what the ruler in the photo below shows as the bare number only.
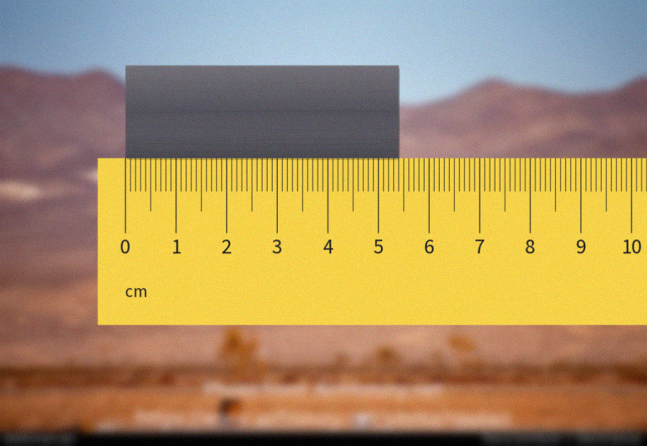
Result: 5.4
